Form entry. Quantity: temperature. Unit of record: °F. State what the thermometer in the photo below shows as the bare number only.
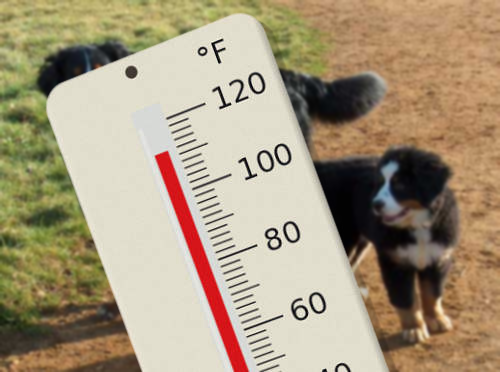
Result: 112
